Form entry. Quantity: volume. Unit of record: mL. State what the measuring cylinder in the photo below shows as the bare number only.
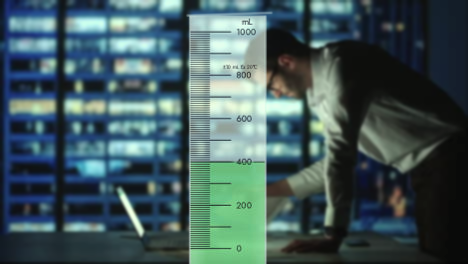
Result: 400
